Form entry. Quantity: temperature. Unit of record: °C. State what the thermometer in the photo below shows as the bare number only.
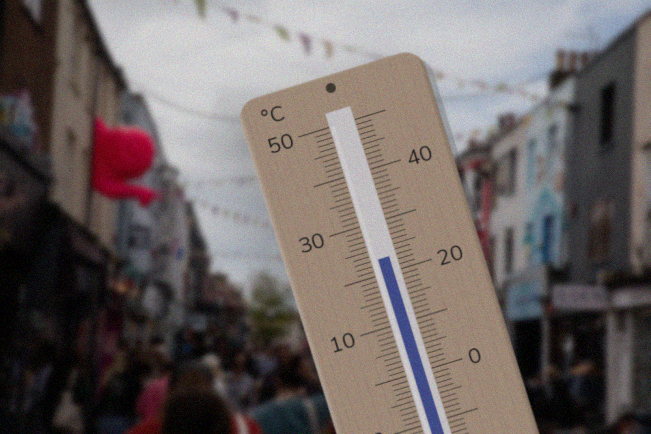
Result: 23
